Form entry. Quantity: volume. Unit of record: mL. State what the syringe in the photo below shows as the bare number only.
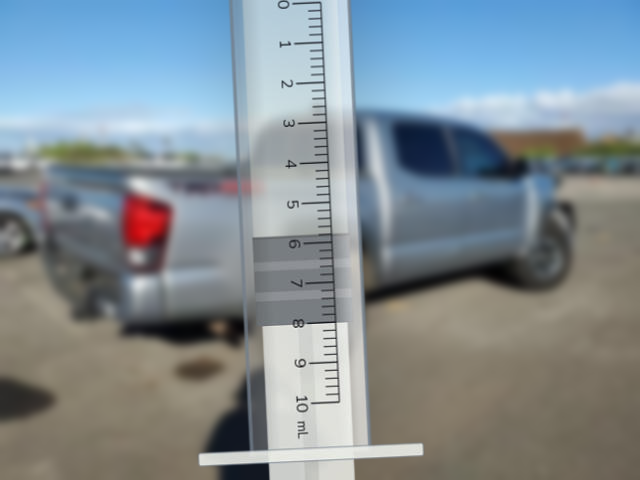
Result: 5.8
